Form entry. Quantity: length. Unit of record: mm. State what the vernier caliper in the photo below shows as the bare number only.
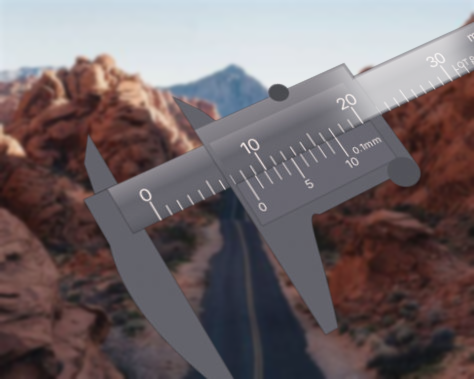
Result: 8.0
